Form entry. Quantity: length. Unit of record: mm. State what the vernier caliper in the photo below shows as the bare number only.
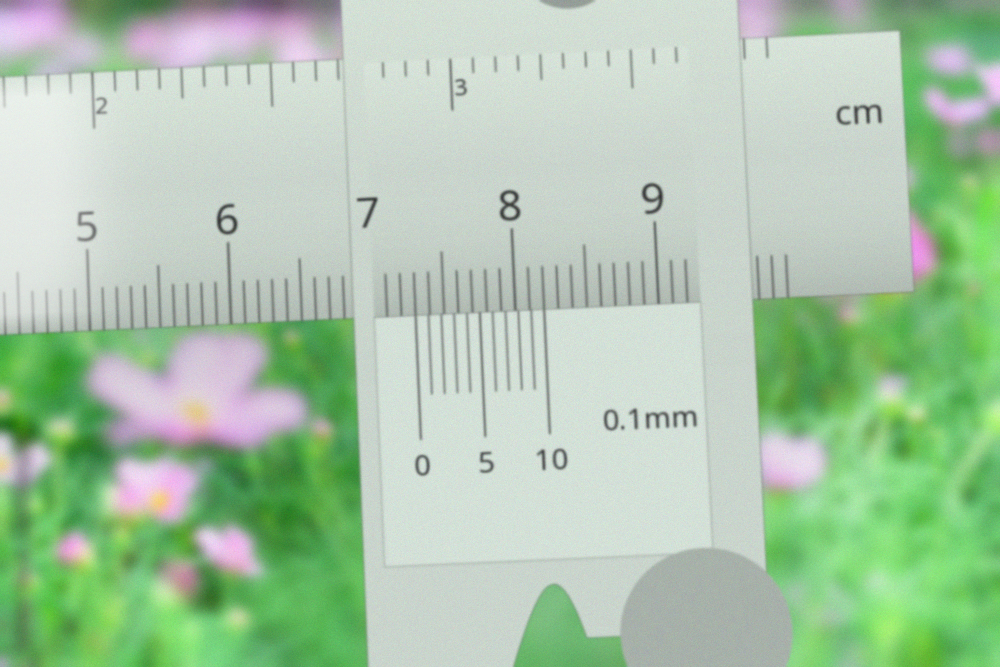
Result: 73.0
